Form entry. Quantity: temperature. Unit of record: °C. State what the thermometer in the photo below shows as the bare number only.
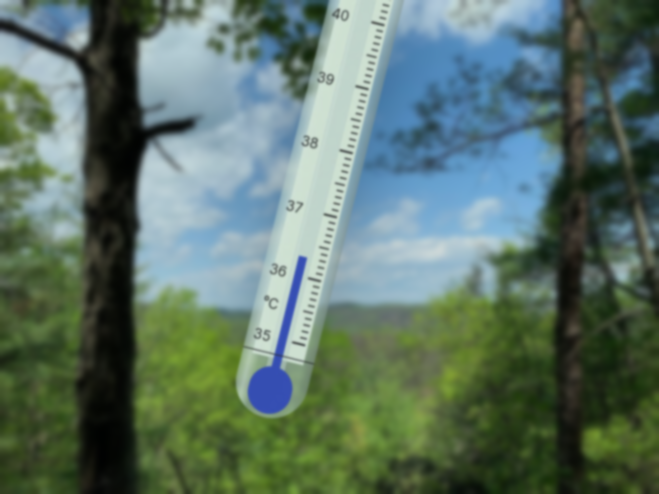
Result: 36.3
